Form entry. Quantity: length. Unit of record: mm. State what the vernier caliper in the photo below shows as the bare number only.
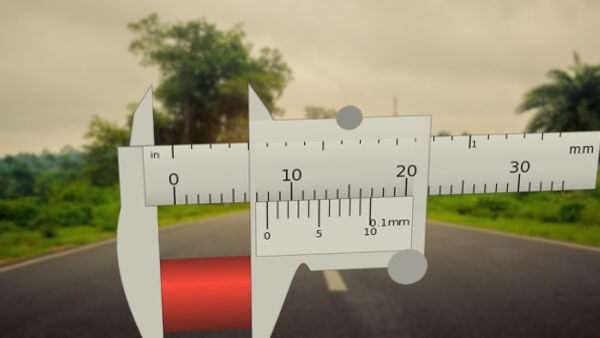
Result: 7.9
